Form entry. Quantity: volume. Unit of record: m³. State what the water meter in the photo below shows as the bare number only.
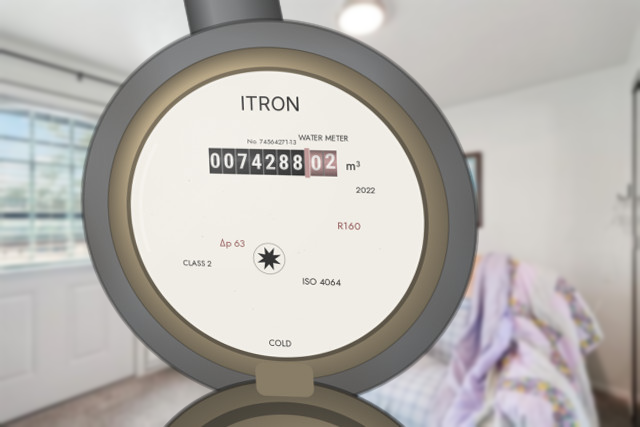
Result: 74288.02
